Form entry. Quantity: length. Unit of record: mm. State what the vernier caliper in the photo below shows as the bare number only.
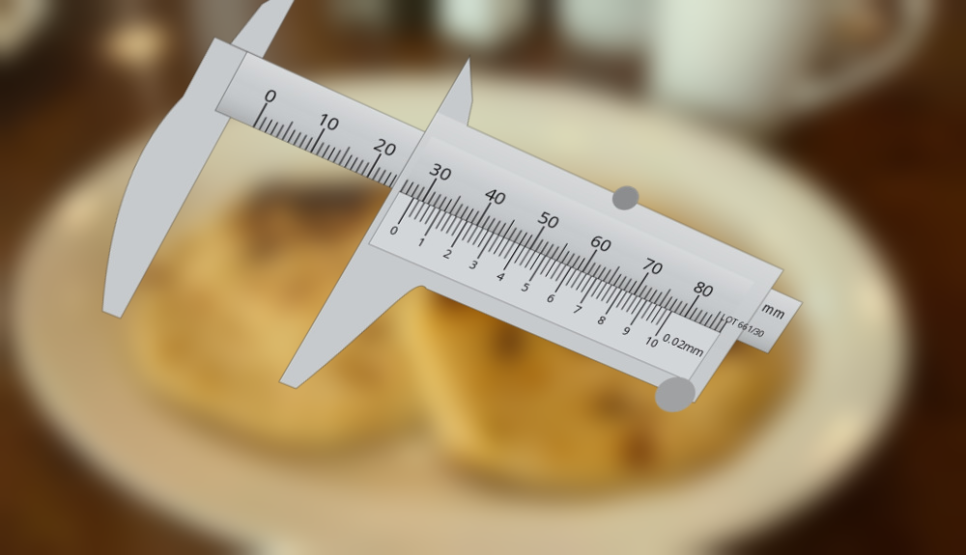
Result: 28.4
